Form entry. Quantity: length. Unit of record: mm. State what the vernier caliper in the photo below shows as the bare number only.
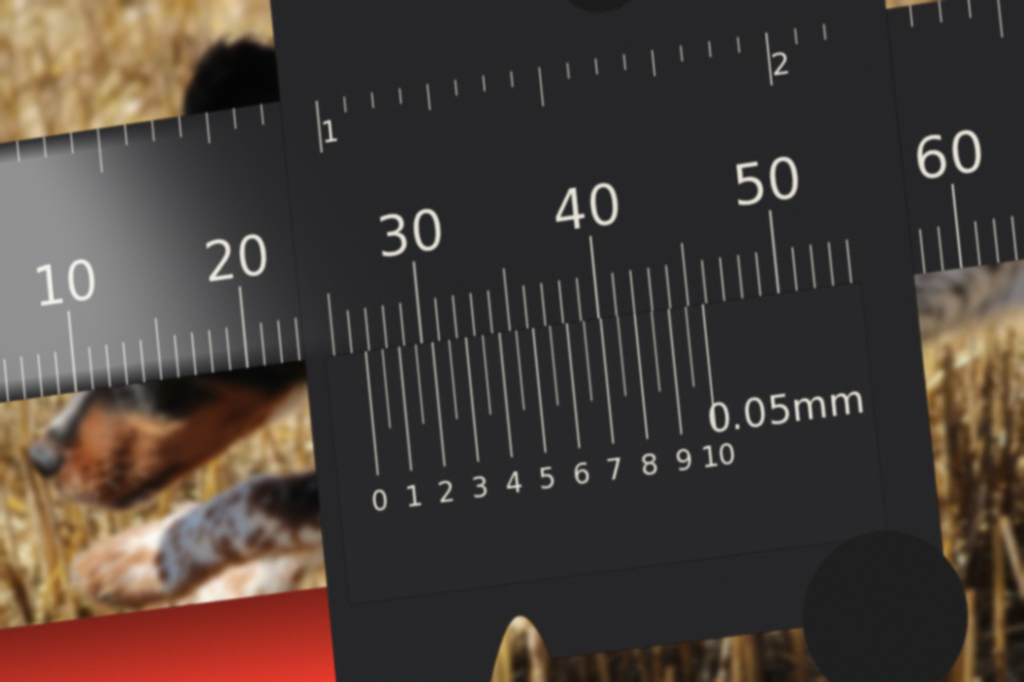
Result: 26.8
